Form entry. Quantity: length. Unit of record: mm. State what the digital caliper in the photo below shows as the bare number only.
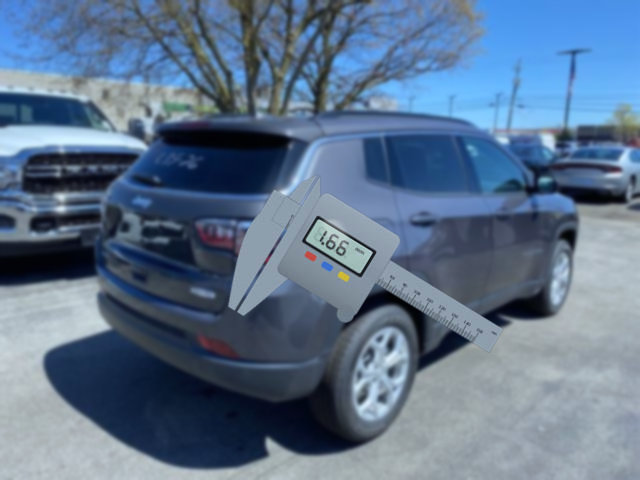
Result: 1.66
